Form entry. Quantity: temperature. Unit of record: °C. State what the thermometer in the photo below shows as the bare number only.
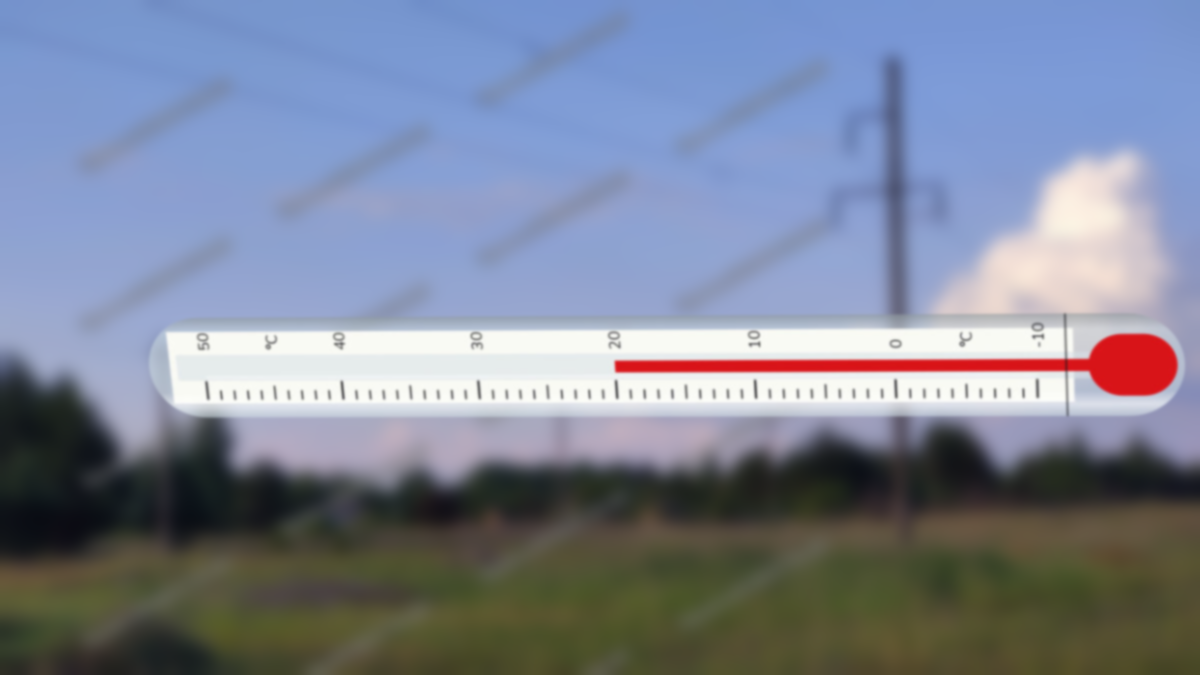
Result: 20
